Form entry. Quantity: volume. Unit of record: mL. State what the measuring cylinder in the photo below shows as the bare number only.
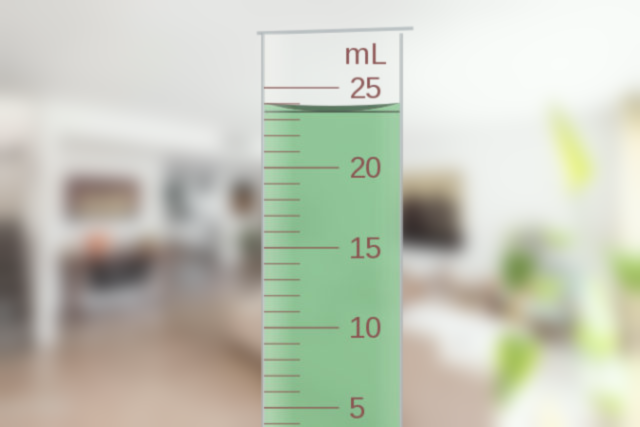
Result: 23.5
